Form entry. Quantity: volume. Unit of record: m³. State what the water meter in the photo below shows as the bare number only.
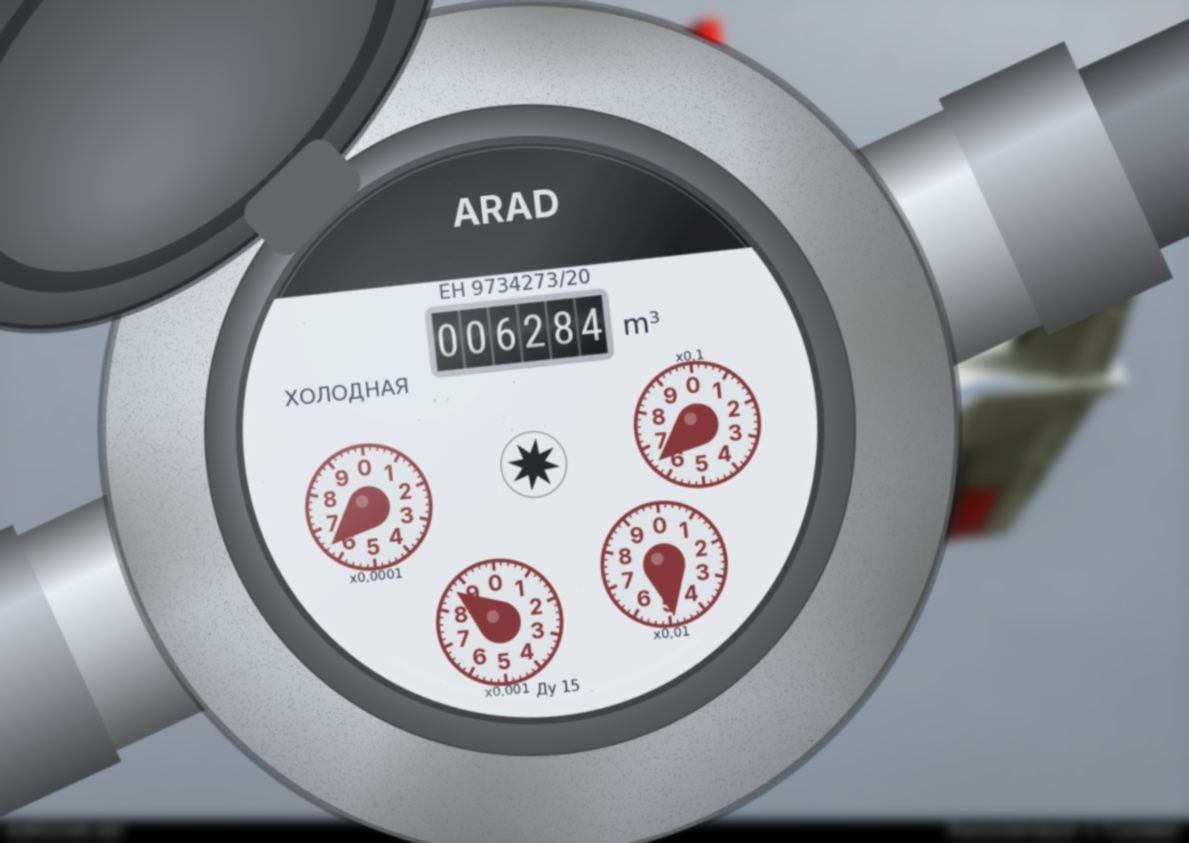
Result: 6284.6486
